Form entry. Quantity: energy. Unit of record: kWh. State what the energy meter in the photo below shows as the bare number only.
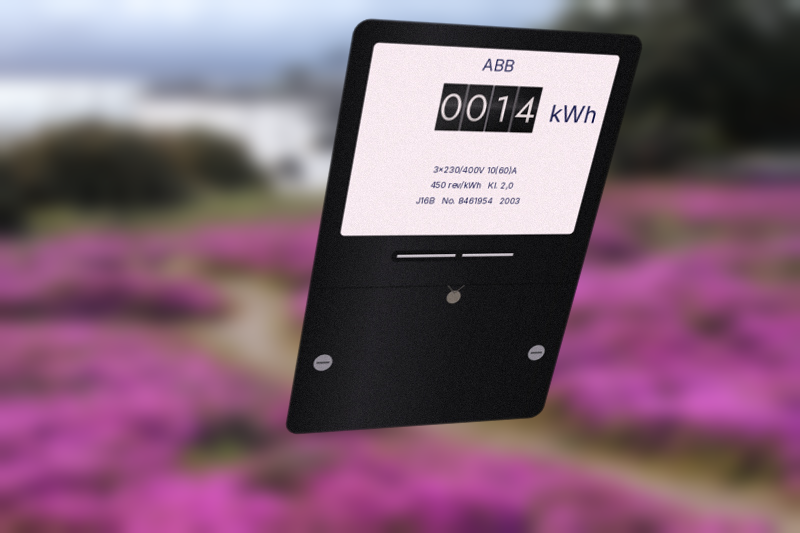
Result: 14
